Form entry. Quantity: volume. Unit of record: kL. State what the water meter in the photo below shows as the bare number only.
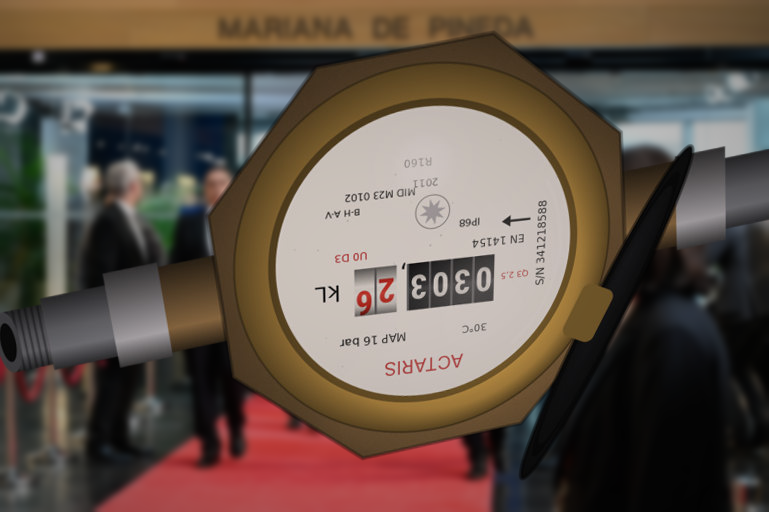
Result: 303.26
